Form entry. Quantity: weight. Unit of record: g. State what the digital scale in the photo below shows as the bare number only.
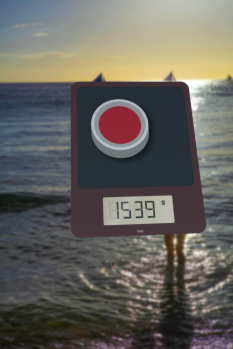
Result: 1539
